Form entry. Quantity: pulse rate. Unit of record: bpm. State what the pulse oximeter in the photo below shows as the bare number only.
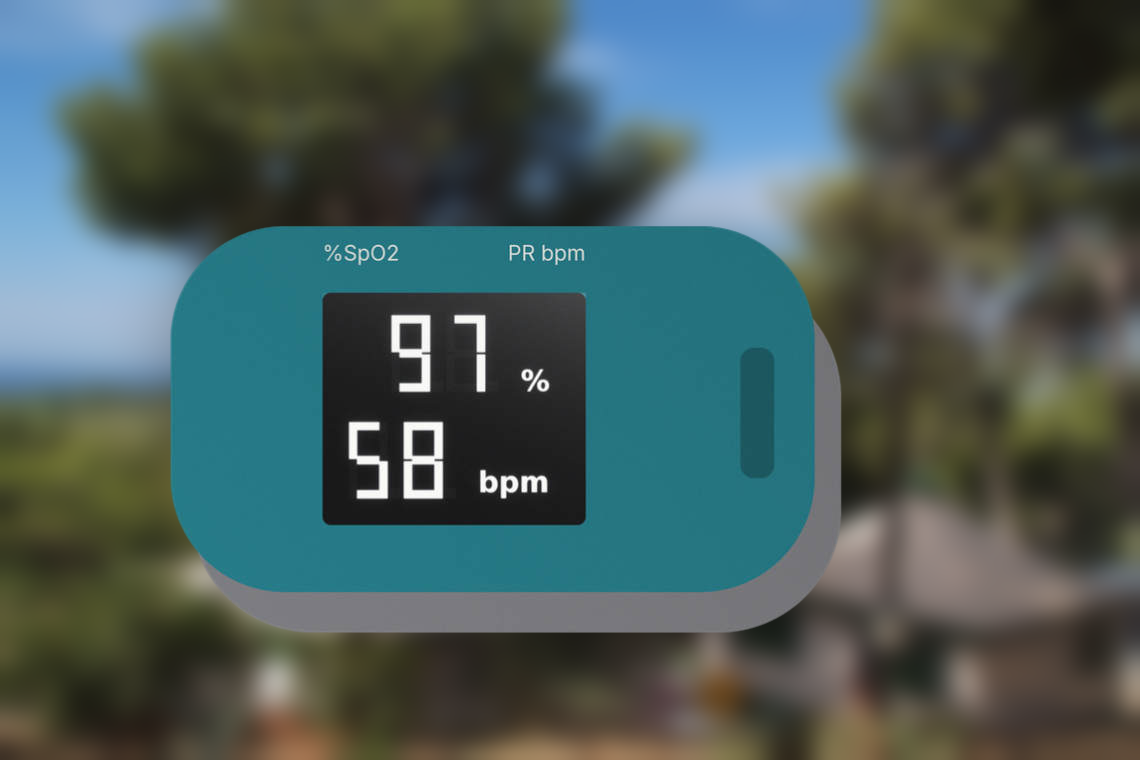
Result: 58
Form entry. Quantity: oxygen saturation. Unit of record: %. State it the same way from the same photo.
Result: 97
